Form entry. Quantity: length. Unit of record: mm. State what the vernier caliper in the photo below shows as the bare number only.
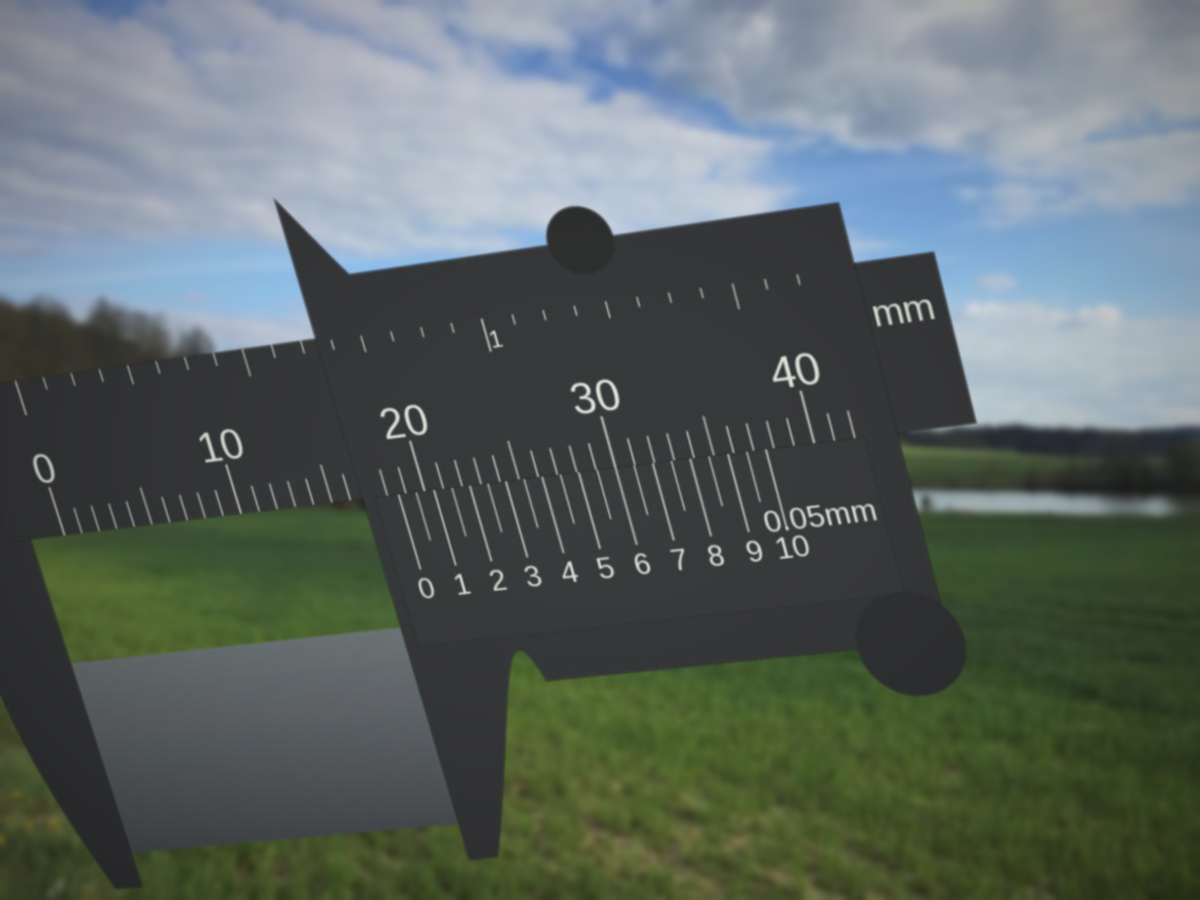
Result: 18.6
